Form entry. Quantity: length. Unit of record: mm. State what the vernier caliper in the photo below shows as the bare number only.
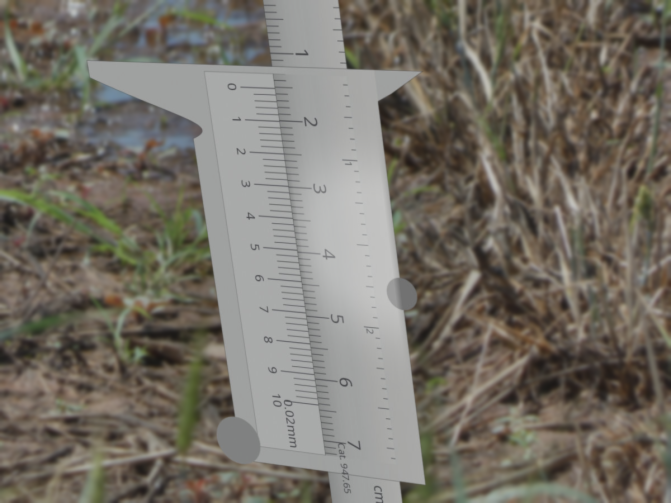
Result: 15.2
